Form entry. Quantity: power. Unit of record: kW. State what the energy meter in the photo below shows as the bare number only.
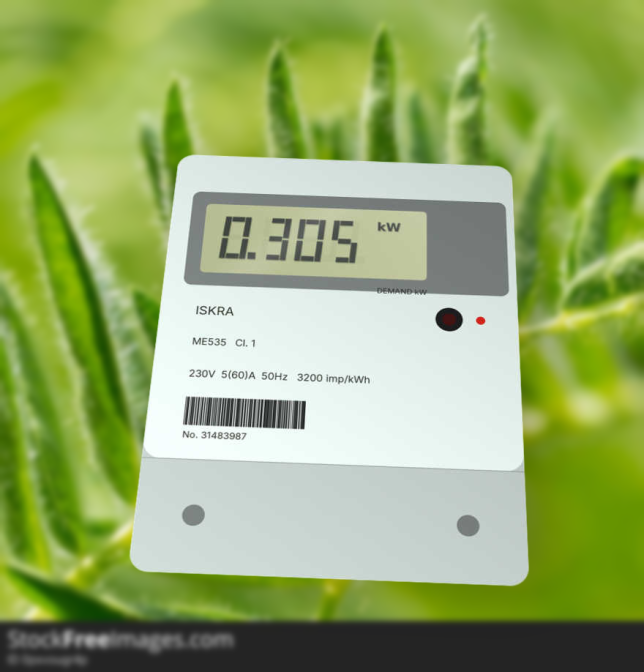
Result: 0.305
